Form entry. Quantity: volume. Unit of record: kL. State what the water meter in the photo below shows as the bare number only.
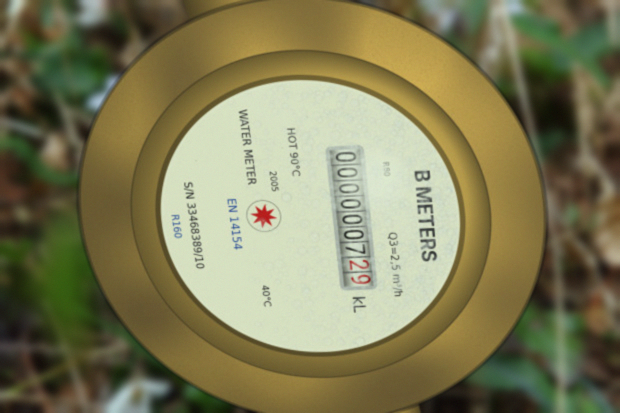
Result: 7.29
